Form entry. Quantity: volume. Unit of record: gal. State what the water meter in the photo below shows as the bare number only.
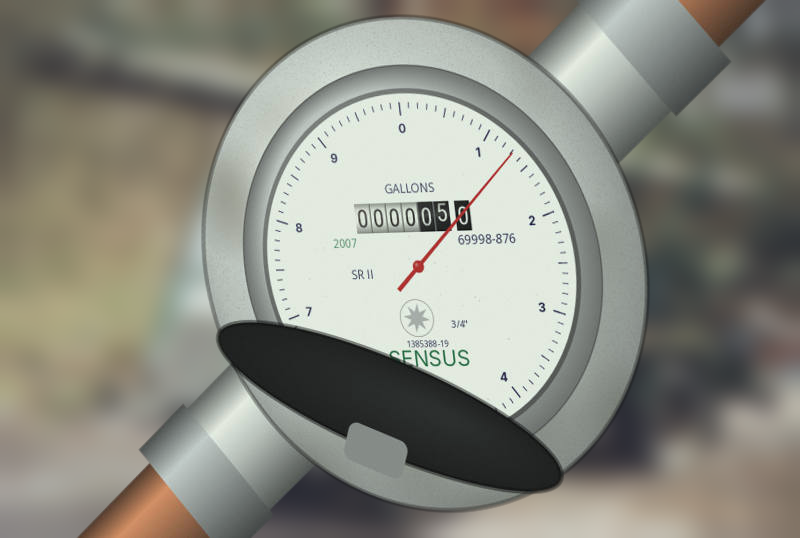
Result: 51.3
